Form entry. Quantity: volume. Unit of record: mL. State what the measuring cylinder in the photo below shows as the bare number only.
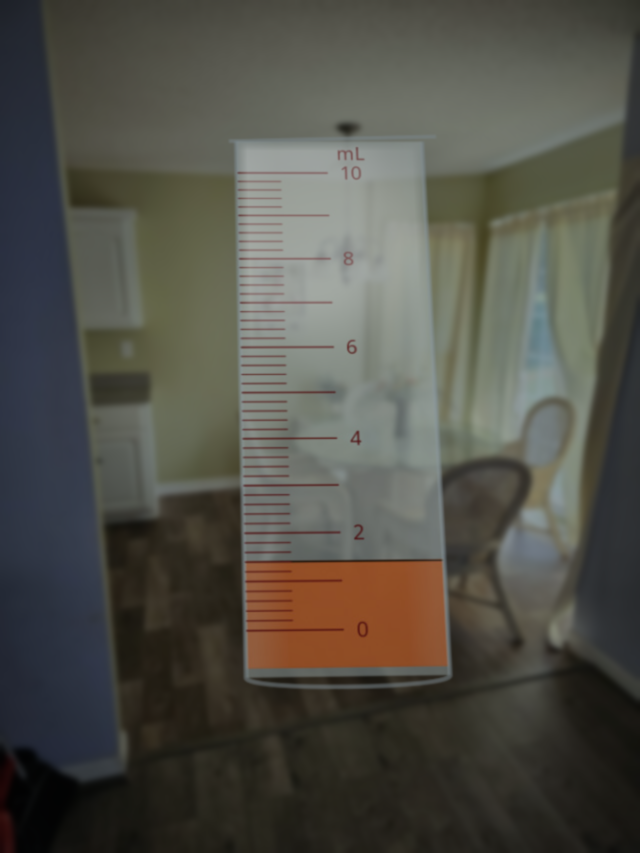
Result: 1.4
